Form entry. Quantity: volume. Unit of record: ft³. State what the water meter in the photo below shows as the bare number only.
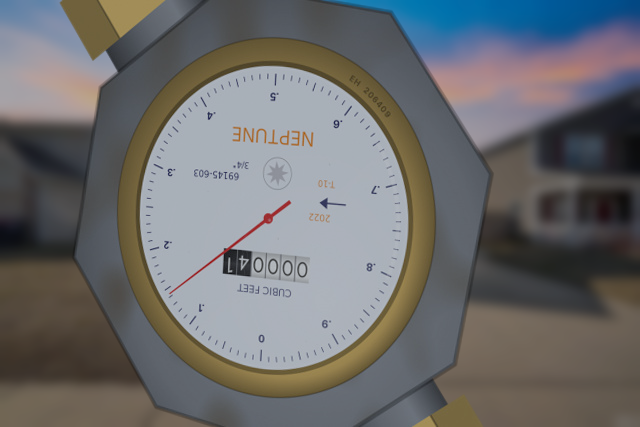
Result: 41.14
